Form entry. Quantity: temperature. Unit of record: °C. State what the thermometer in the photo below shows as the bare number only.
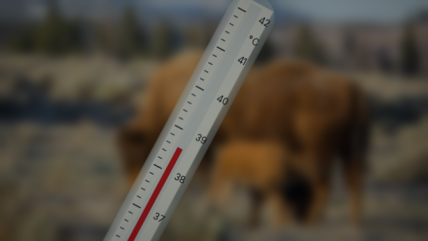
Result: 38.6
